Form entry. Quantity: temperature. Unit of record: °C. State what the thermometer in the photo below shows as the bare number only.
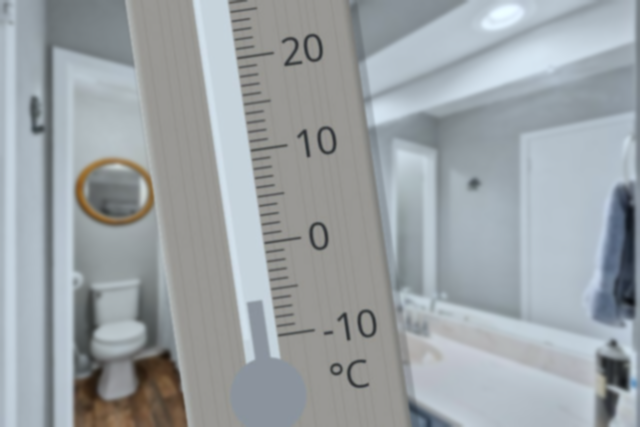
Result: -6
